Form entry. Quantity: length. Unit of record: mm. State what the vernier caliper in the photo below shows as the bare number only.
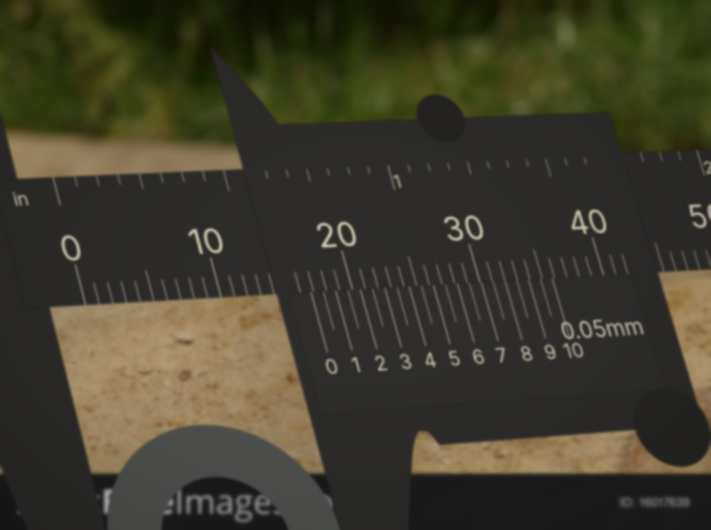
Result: 16.8
